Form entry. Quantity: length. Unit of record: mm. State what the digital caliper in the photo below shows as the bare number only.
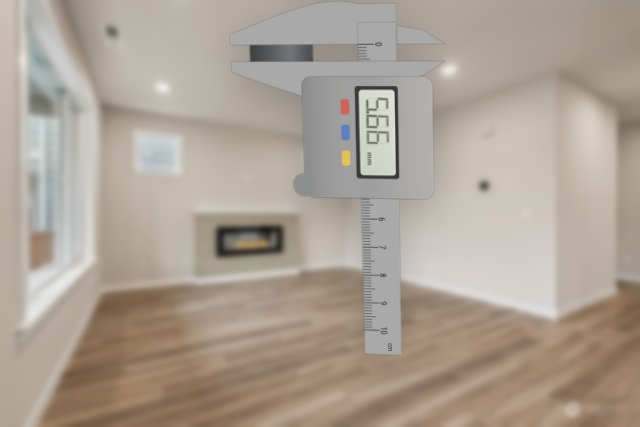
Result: 5.66
